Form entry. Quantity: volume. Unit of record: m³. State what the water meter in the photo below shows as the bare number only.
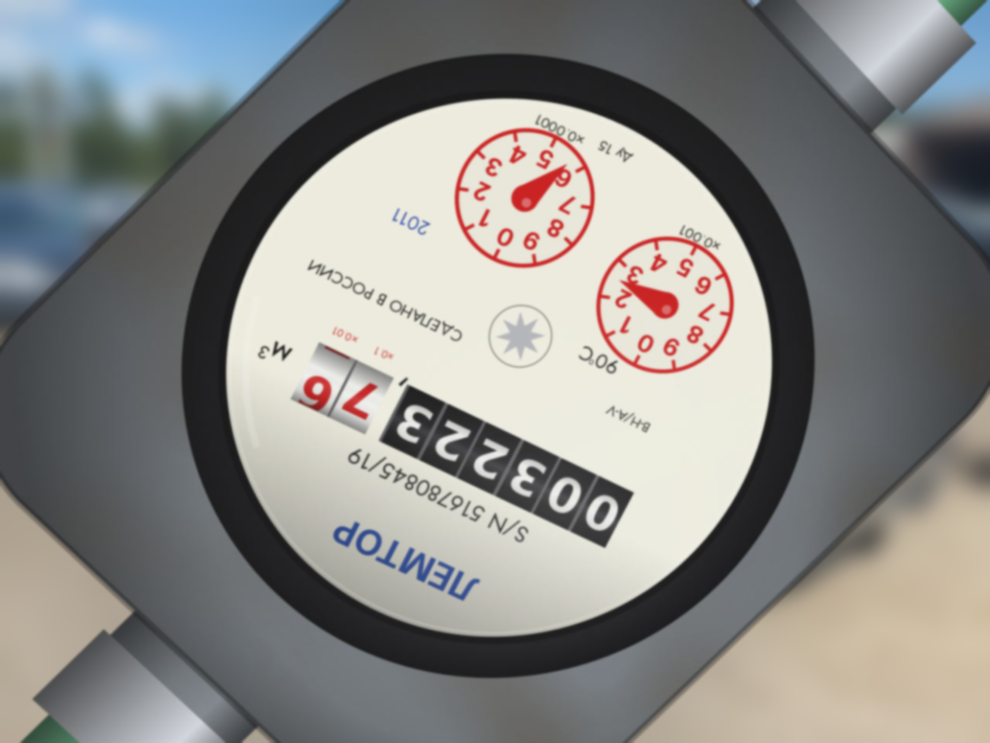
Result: 3223.7625
